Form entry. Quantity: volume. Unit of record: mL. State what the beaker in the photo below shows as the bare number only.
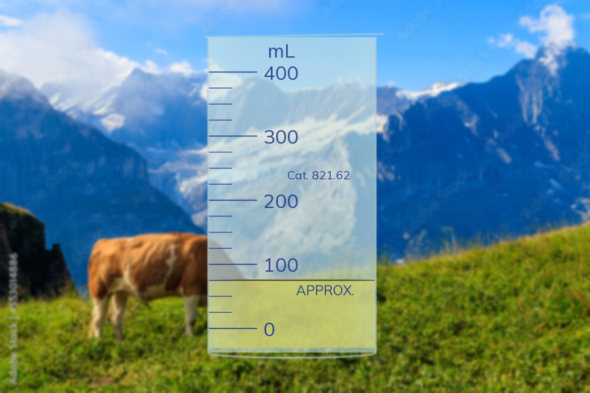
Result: 75
